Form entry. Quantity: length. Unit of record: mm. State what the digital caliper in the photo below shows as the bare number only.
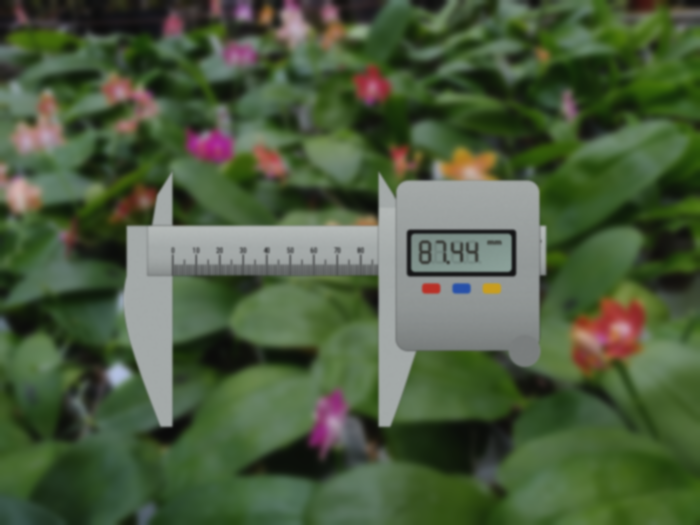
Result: 87.44
